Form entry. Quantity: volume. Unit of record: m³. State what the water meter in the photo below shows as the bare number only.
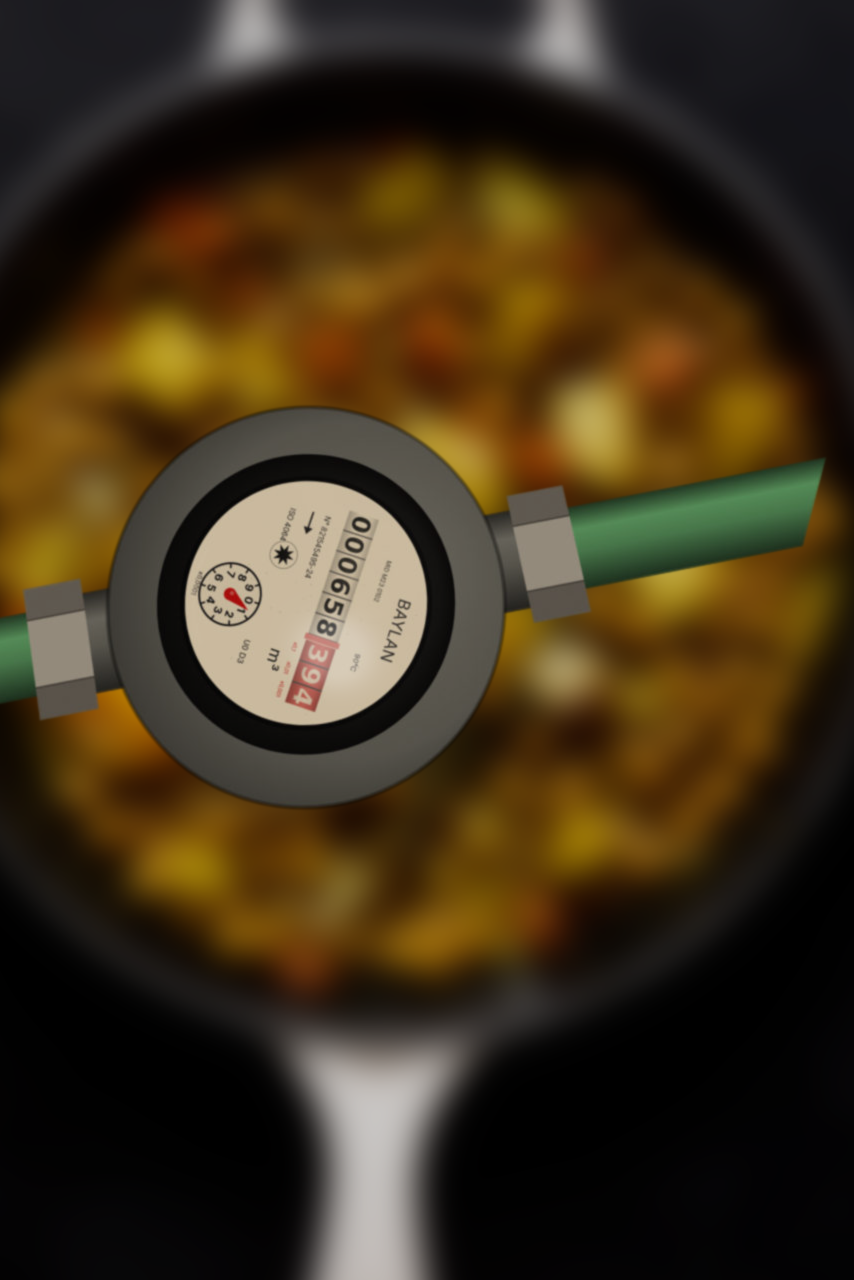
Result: 658.3940
